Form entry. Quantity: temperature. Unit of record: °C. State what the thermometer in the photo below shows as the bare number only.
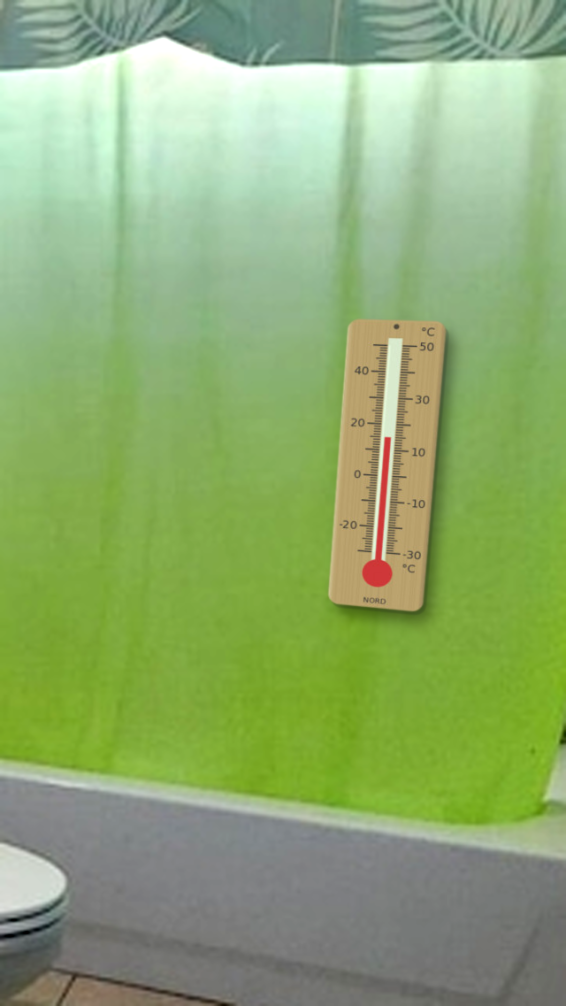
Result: 15
